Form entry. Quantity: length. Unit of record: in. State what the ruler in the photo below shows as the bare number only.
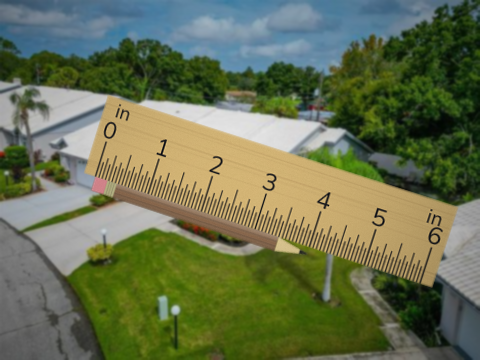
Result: 4
